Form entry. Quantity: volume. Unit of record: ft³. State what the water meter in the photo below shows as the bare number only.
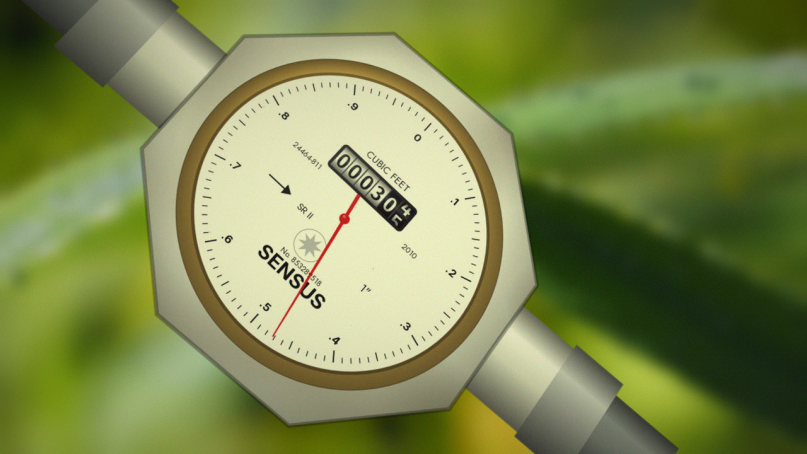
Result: 304.47
